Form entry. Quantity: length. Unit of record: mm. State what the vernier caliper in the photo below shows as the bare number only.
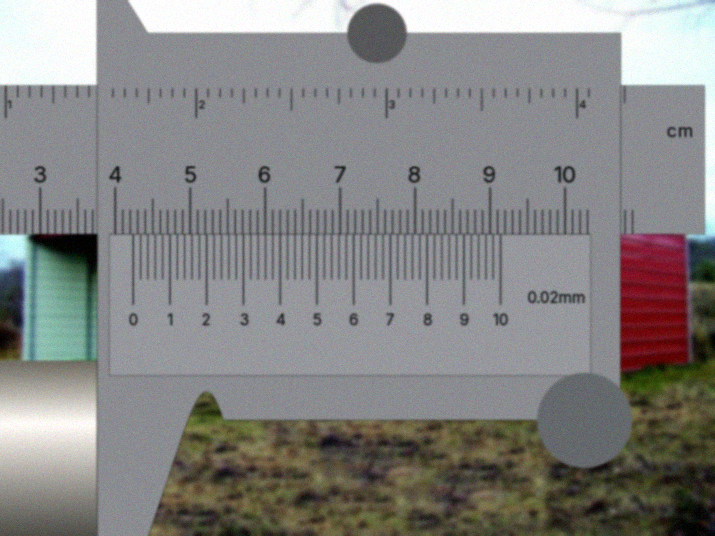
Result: 42.4
